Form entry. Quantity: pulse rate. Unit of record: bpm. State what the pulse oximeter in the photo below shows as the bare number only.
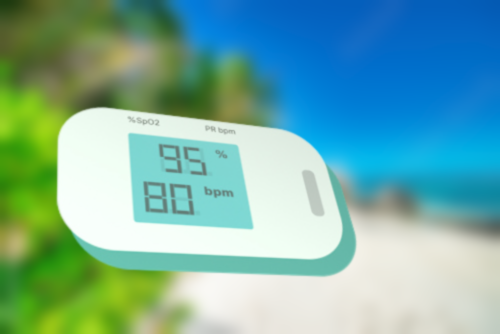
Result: 80
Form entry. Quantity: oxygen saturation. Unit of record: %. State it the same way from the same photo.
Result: 95
